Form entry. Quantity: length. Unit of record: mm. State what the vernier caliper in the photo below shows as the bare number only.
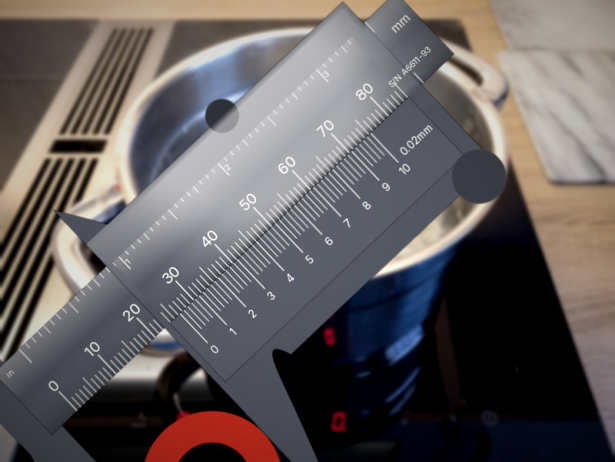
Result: 26.4
